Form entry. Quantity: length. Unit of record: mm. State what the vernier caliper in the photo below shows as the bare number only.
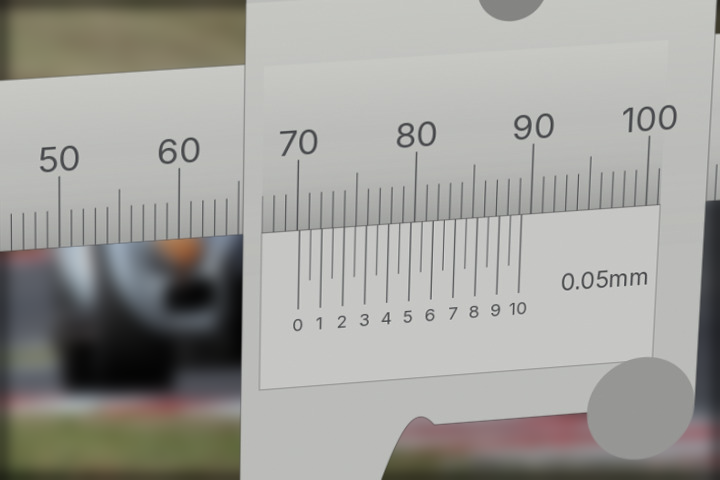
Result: 70.2
